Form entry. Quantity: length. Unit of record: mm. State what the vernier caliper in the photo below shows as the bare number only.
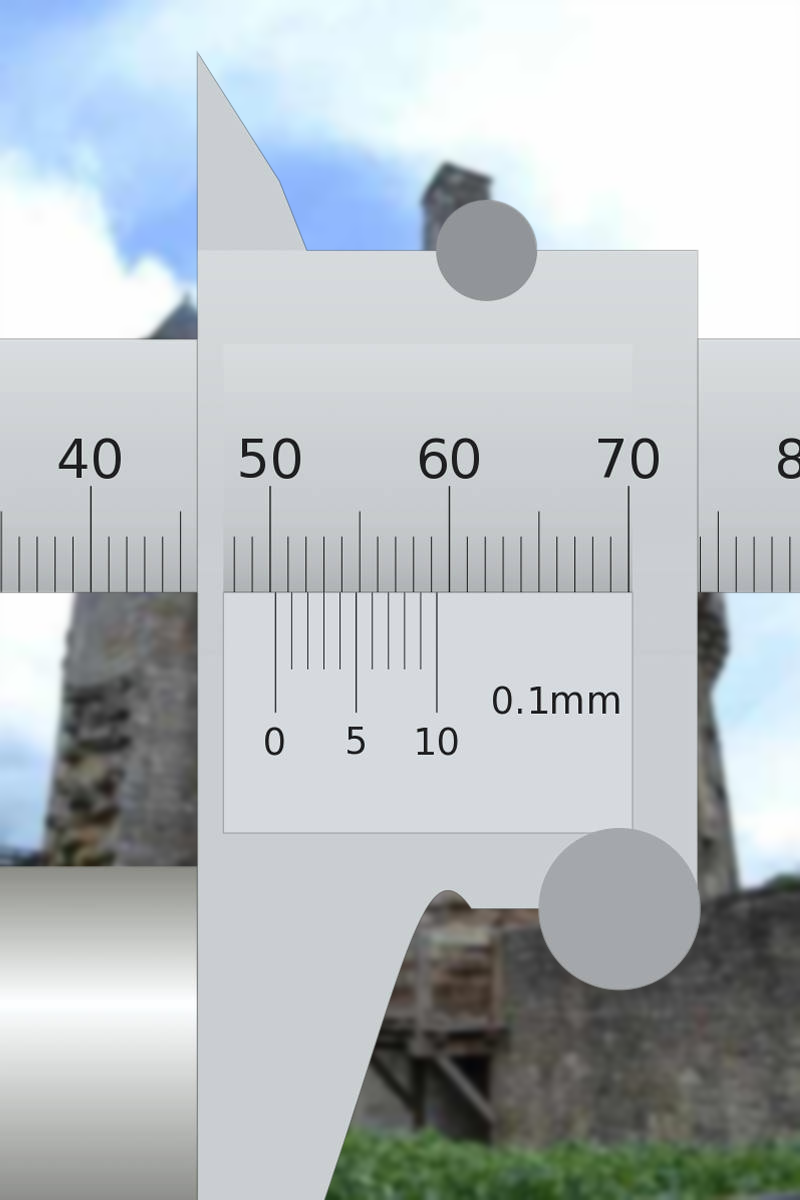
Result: 50.3
